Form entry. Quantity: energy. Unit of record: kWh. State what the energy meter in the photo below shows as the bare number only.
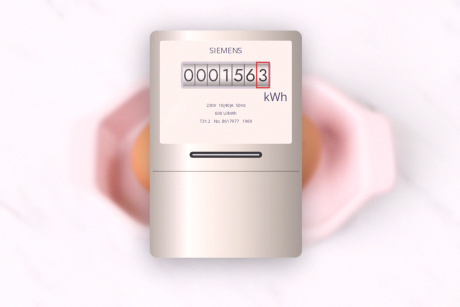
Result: 156.3
